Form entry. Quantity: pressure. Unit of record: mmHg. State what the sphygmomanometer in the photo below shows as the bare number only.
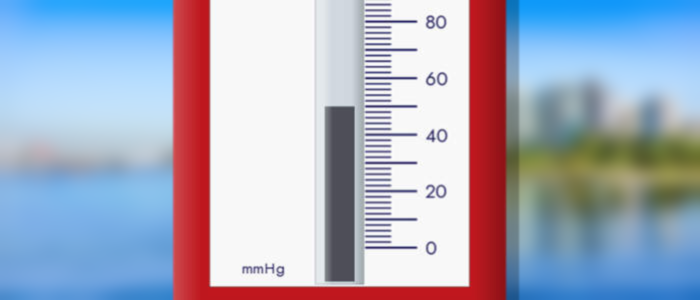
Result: 50
